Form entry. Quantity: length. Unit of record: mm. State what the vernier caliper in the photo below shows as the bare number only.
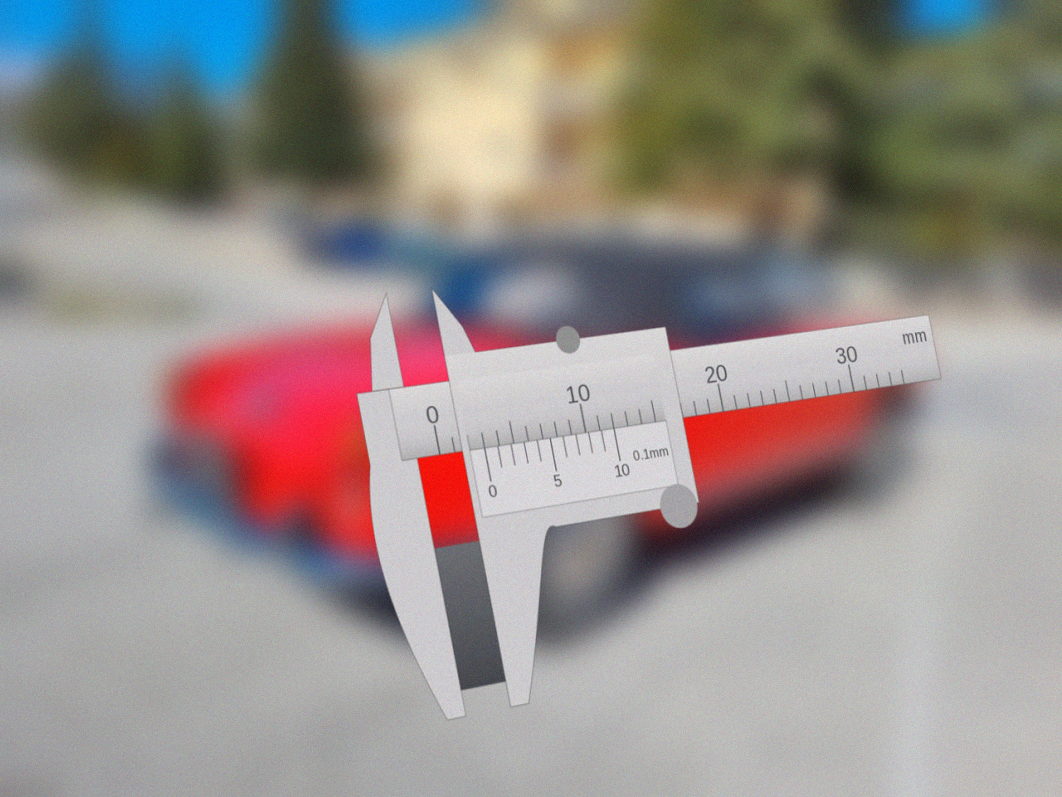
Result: 3.0
